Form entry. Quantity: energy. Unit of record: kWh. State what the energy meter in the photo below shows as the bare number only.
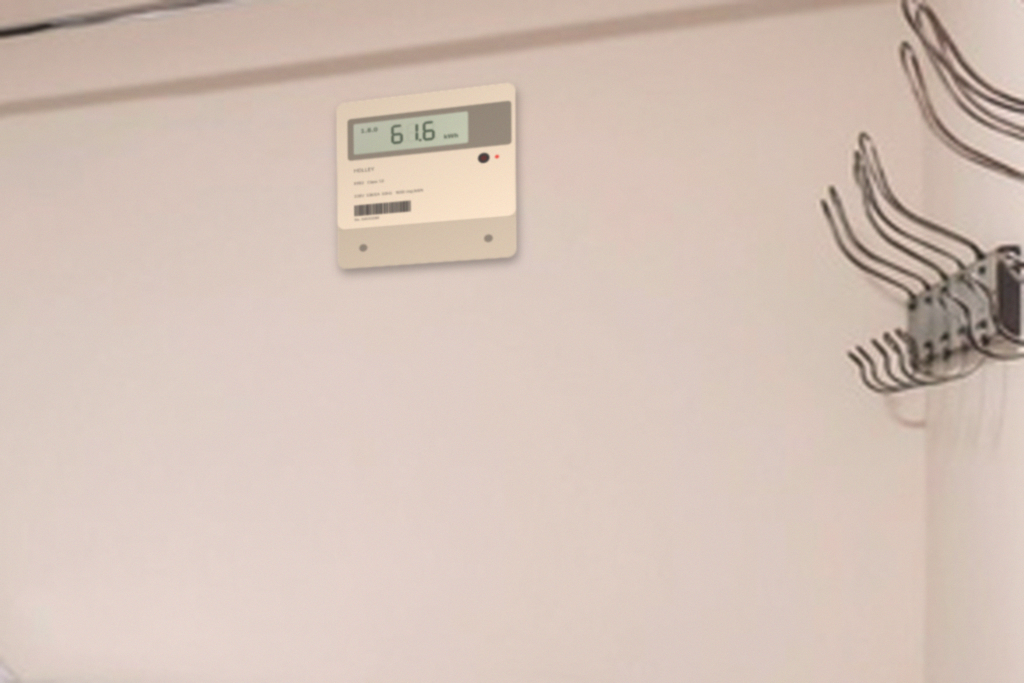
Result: 61.6
